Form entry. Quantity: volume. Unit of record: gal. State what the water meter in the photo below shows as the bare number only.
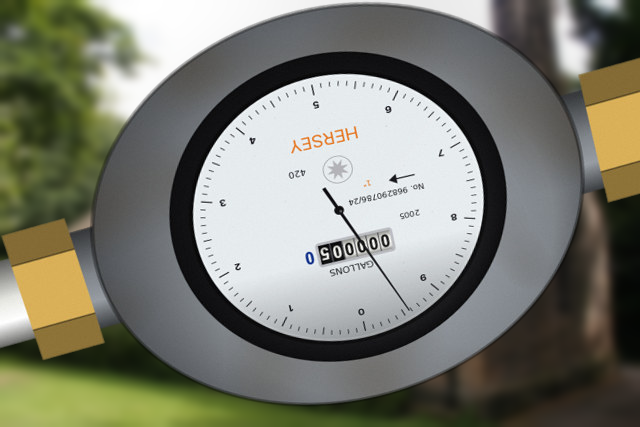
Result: 49.4
